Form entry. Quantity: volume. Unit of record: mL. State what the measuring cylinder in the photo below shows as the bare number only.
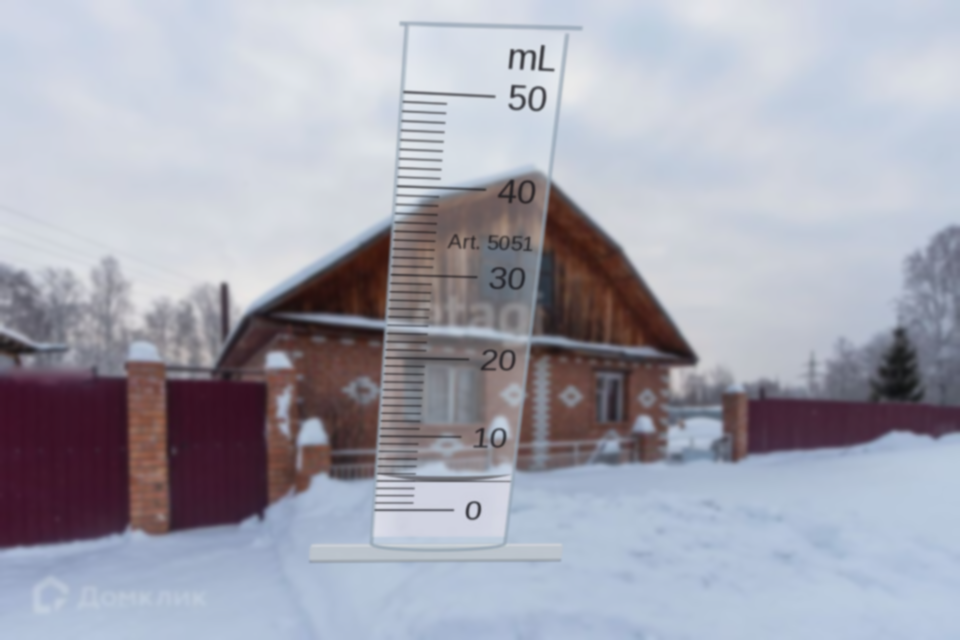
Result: 4
